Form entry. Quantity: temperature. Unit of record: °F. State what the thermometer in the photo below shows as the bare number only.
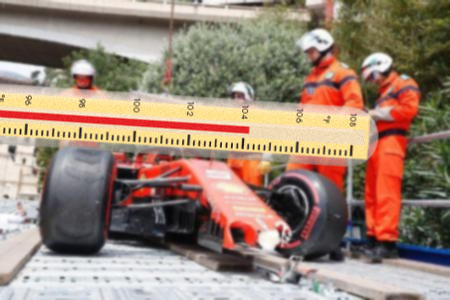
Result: 104.2
